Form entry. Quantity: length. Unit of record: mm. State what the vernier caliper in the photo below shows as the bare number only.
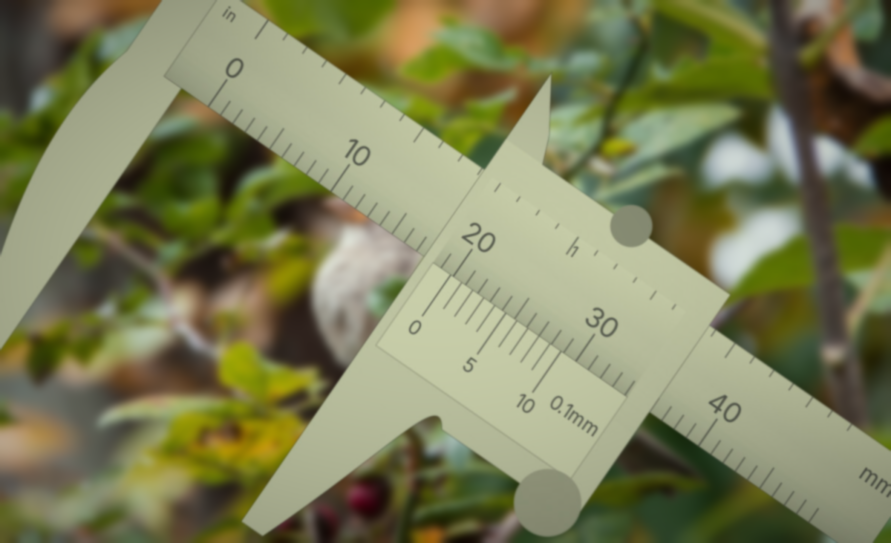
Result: 19.8
